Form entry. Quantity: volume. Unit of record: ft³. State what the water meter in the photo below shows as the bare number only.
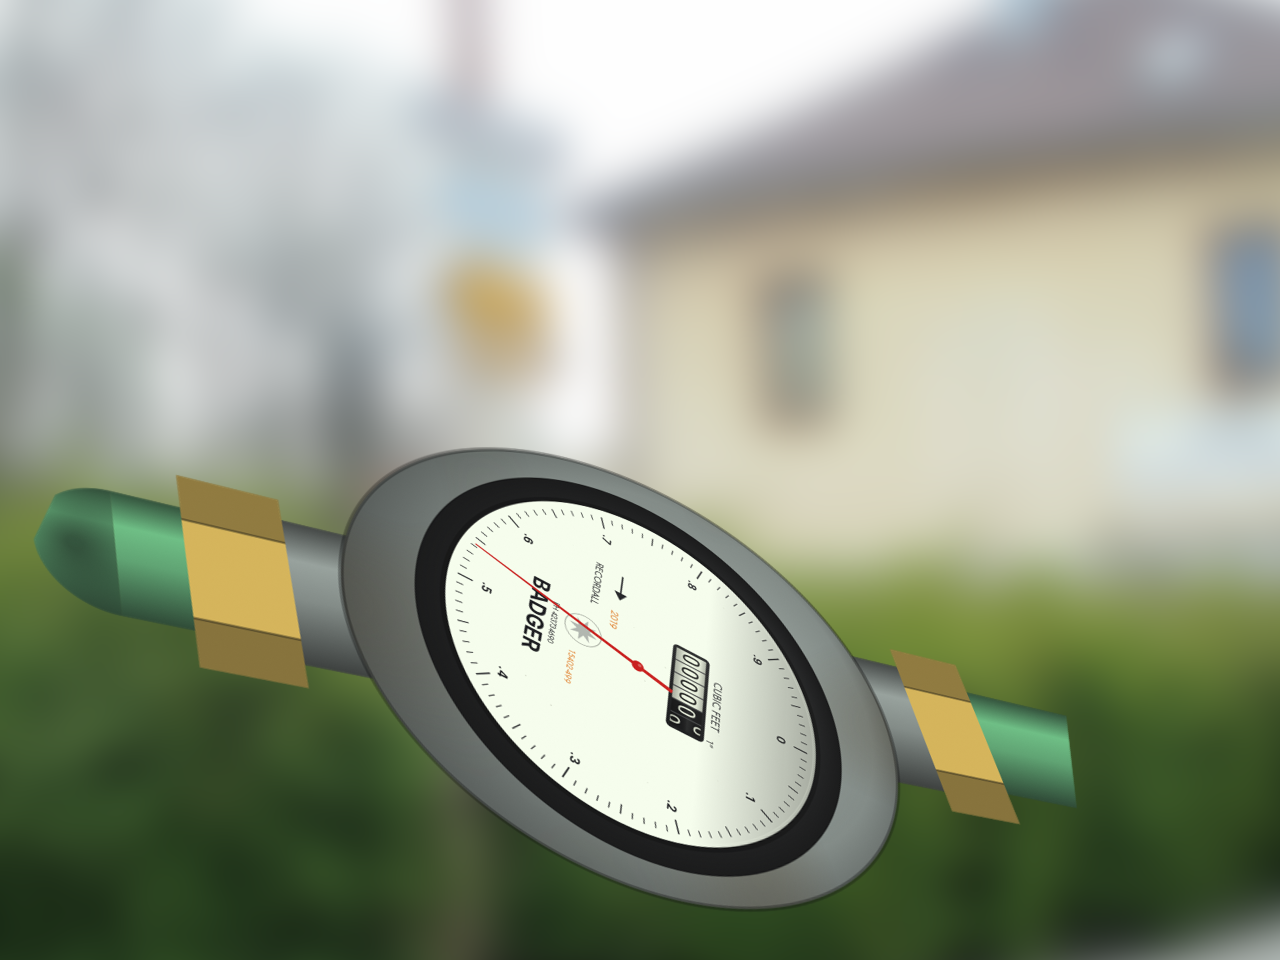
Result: 8.54
